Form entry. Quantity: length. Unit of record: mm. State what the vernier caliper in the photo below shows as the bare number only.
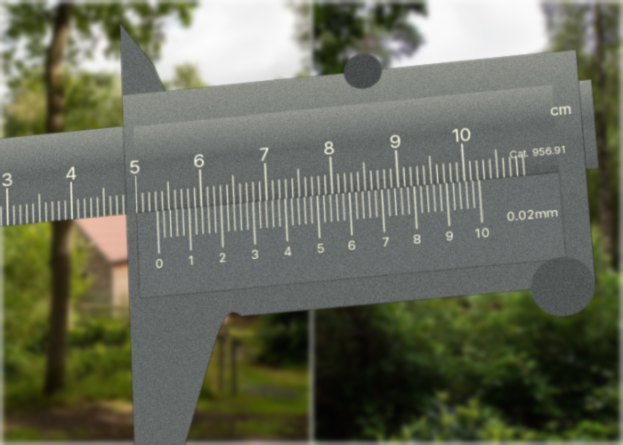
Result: 53.2
